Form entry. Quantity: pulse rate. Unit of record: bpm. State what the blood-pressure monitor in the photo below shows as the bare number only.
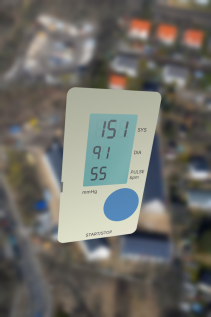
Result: 55
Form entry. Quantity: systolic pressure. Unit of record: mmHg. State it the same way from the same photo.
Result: 151
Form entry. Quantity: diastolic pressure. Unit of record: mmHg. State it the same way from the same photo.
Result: 91
